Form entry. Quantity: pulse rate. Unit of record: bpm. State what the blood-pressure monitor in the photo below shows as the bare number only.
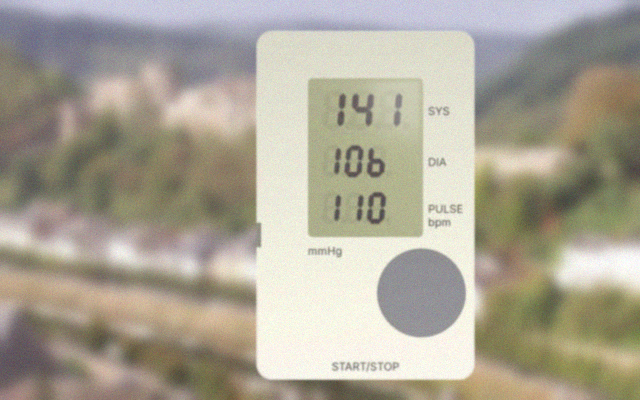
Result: 110
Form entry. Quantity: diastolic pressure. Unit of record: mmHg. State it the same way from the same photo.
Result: 106
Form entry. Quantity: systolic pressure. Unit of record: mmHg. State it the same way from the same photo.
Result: 141
